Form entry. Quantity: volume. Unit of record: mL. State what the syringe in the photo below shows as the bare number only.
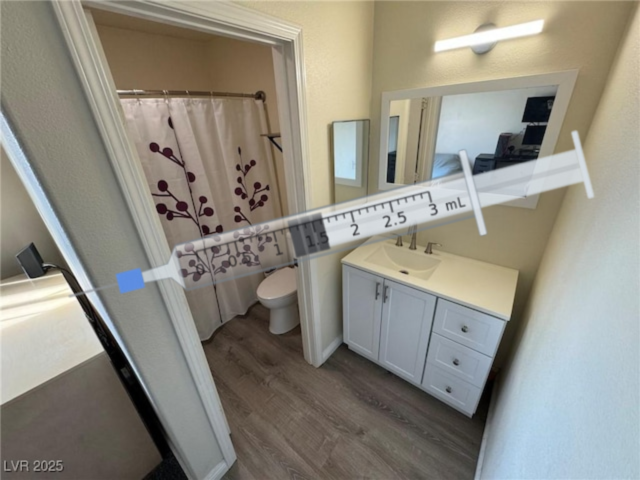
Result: 1.2
